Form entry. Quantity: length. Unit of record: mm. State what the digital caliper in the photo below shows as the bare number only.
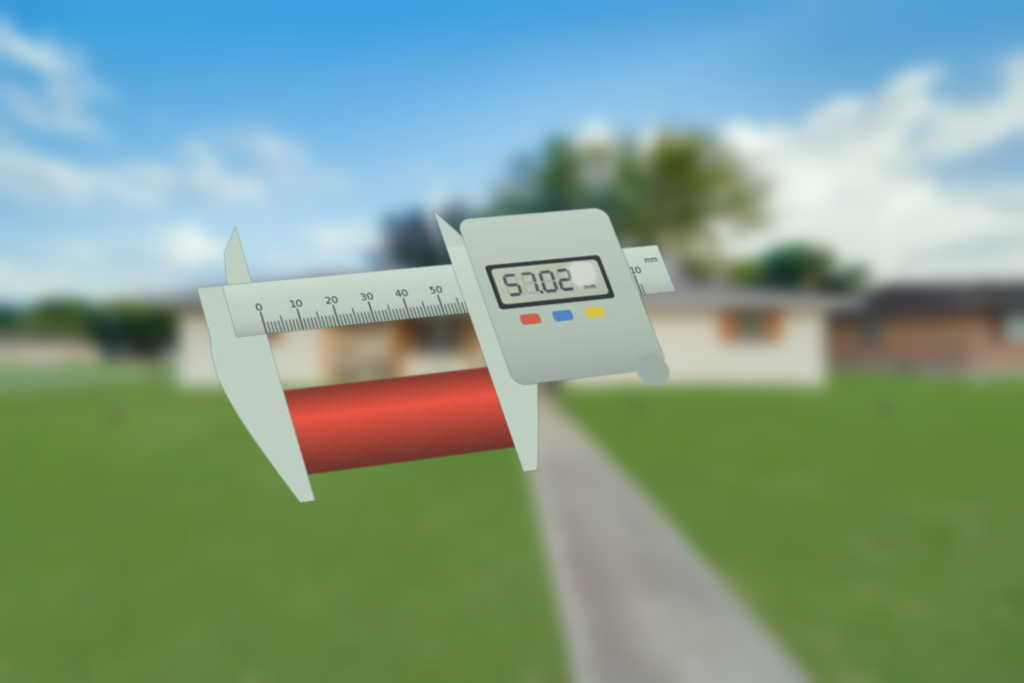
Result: 57.02
